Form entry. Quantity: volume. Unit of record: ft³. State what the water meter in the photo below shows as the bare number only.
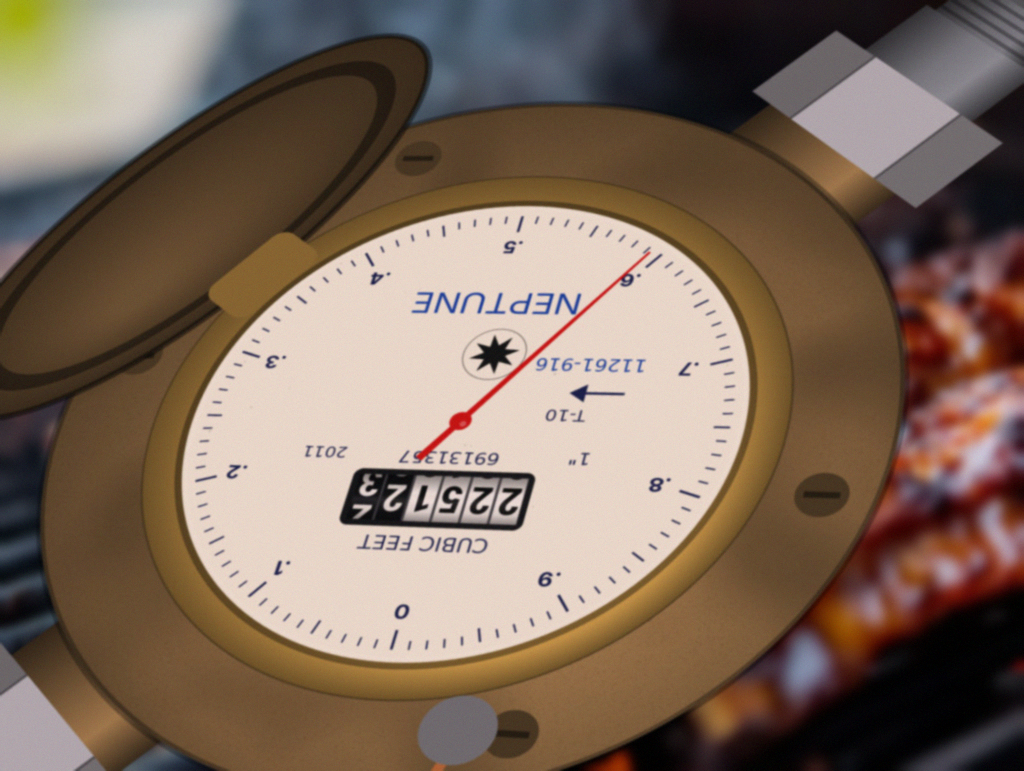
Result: 225122.59
